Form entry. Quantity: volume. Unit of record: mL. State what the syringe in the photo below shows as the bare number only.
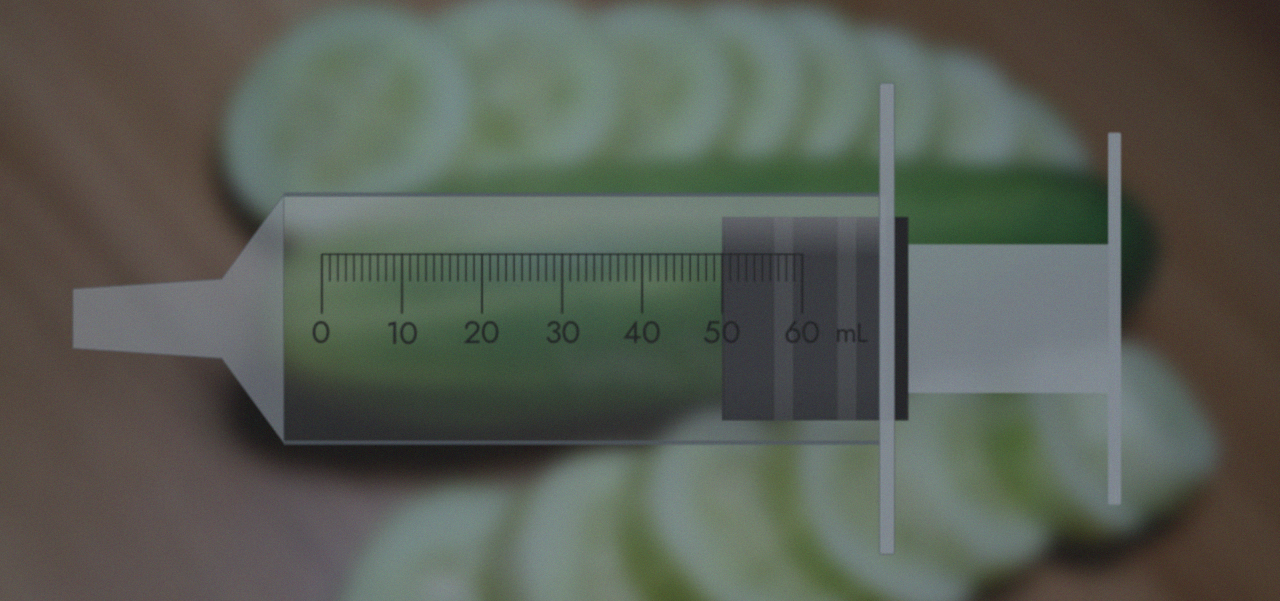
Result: 50
